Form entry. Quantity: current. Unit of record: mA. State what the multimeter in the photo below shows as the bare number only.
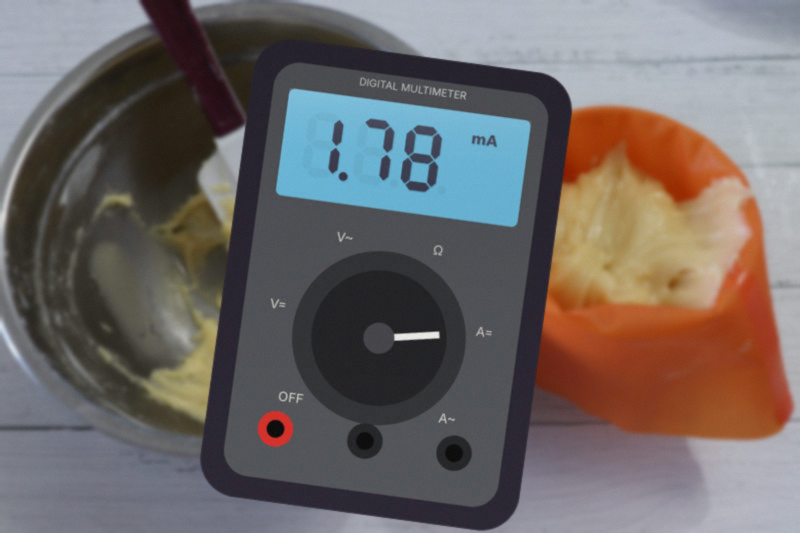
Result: 1.78
